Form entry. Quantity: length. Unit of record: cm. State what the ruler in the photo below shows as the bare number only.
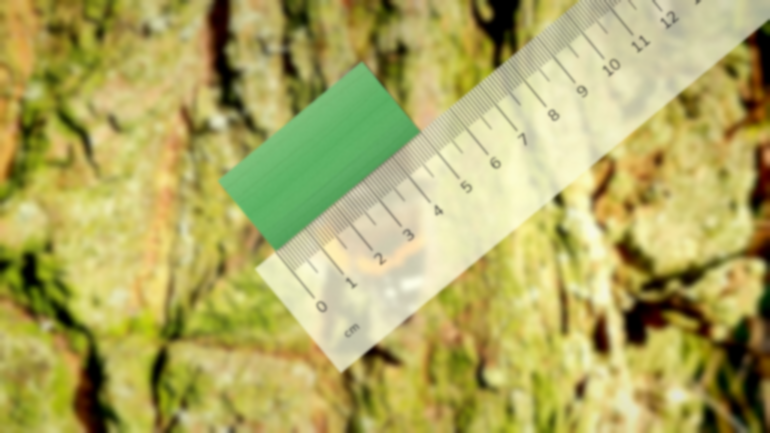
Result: 5
